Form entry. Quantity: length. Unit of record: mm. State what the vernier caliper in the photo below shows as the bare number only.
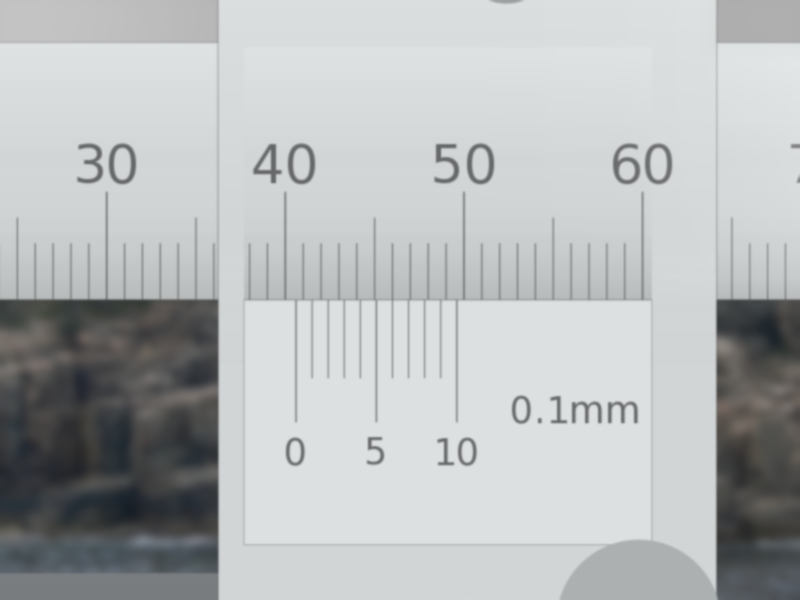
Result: 40.6
